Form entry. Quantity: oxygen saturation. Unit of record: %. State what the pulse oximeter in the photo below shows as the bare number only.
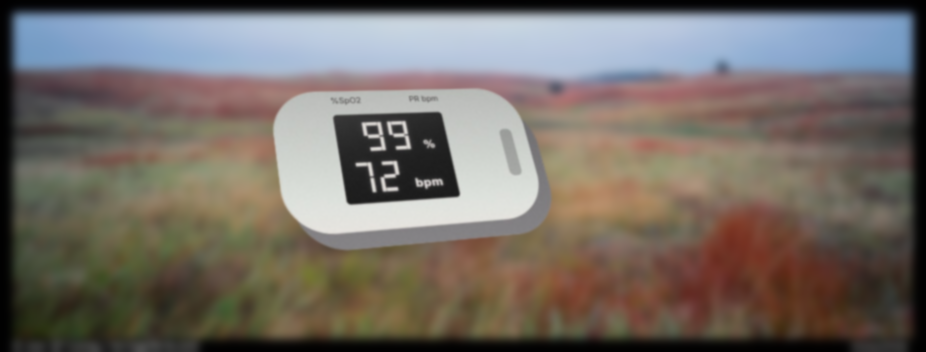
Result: 99
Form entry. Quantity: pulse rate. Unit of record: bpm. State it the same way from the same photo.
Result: 72
